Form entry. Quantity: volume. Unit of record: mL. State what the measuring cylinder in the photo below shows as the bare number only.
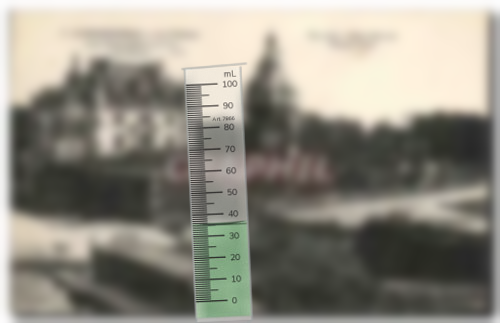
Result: 35
